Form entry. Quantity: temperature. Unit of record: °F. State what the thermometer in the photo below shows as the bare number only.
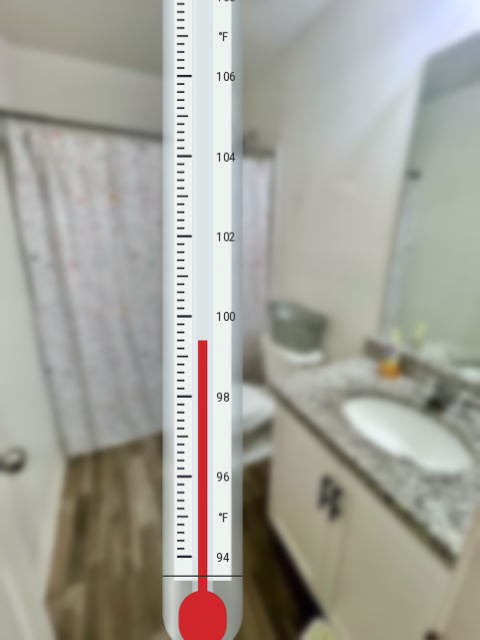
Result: 99.4
